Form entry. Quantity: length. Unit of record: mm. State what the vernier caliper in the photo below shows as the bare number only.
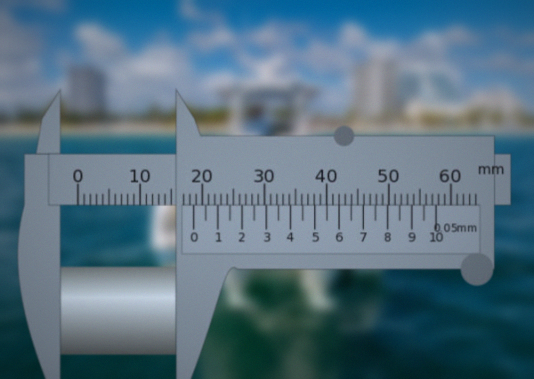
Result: 18.6
